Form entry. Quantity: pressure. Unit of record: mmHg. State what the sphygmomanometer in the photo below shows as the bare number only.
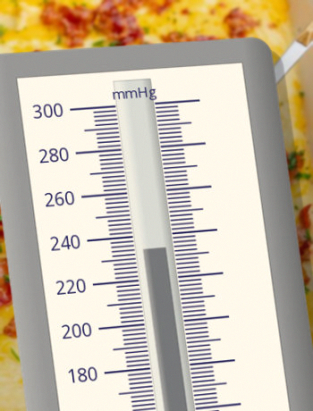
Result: 234
